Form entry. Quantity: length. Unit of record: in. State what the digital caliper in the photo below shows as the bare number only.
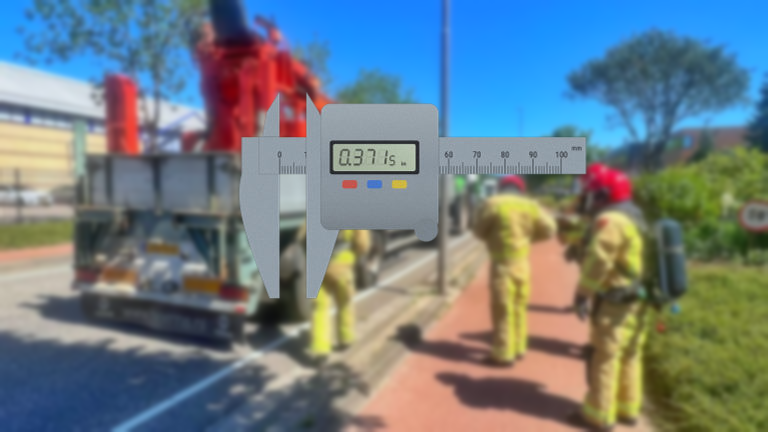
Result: 0.3715
